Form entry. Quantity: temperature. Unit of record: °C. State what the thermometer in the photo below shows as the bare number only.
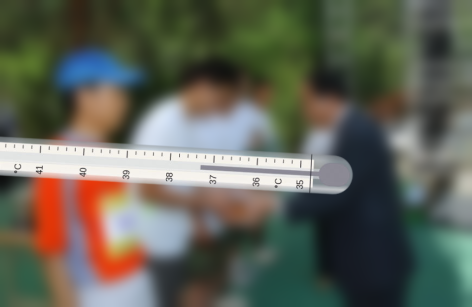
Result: 37.3
